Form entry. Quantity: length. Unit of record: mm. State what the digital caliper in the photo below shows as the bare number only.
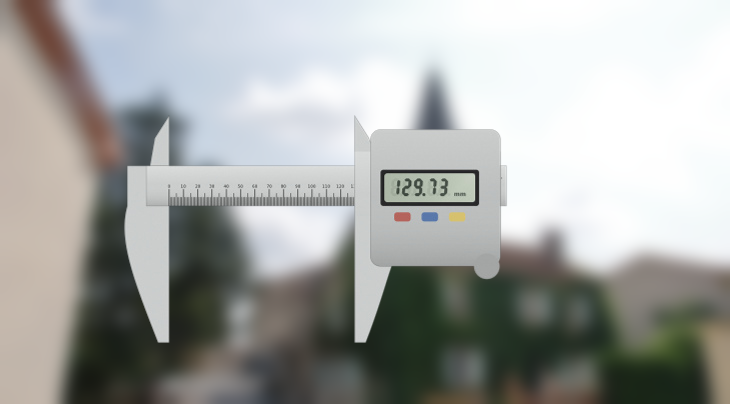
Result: 129.73
